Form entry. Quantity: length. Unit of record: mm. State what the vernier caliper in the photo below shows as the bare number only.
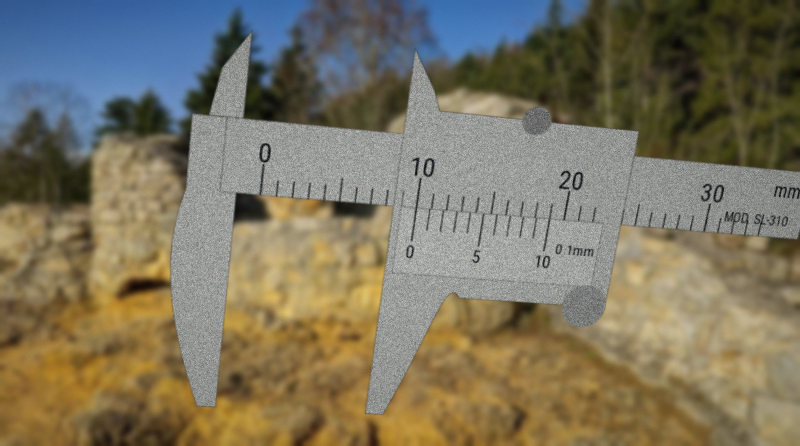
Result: 10.0
